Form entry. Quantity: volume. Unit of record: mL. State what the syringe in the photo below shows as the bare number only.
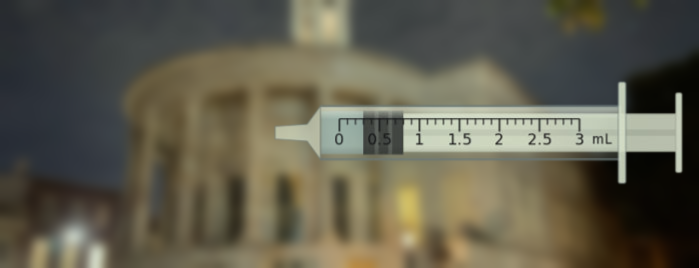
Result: 0.3
